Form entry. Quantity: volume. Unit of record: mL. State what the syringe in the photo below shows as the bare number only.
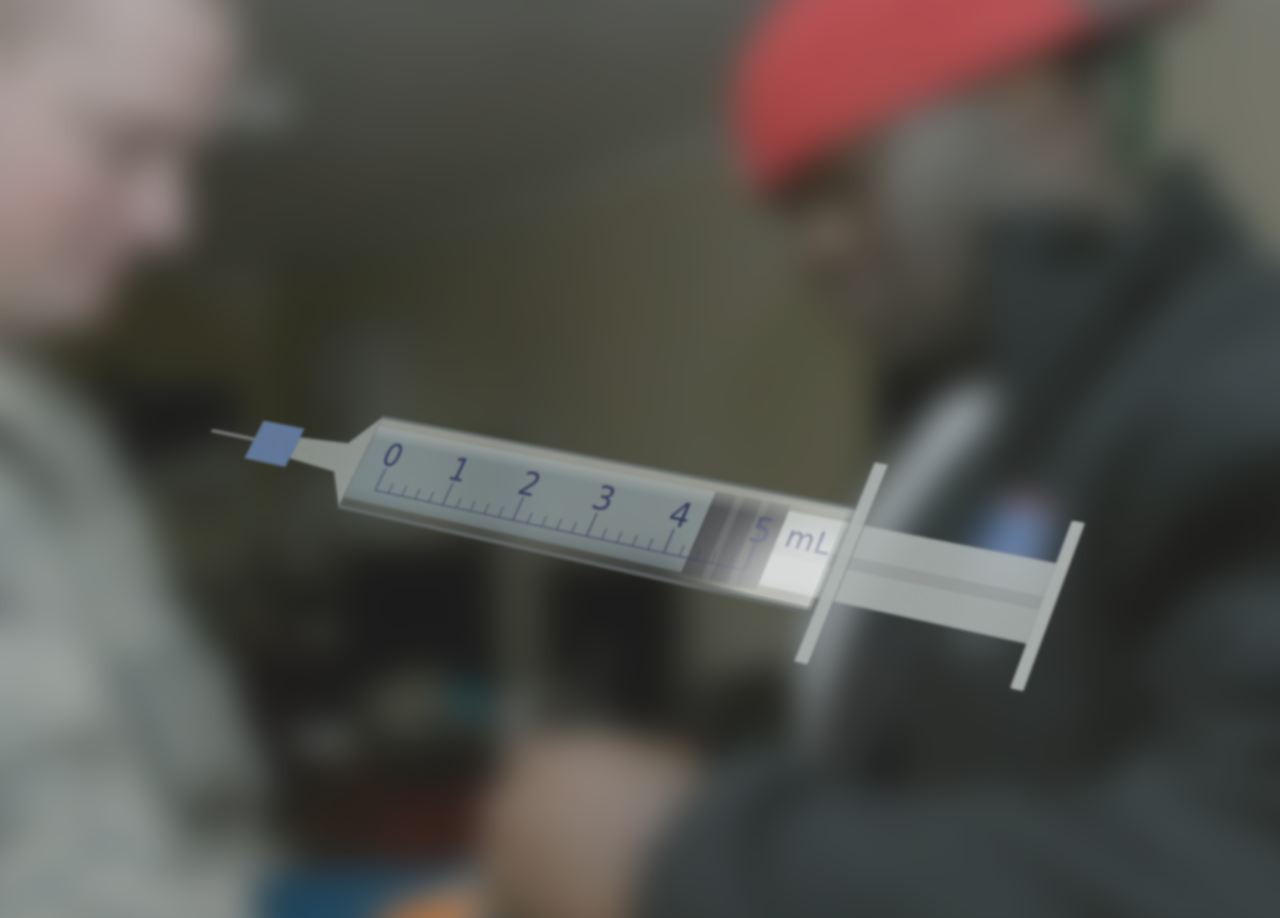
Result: 4.3
